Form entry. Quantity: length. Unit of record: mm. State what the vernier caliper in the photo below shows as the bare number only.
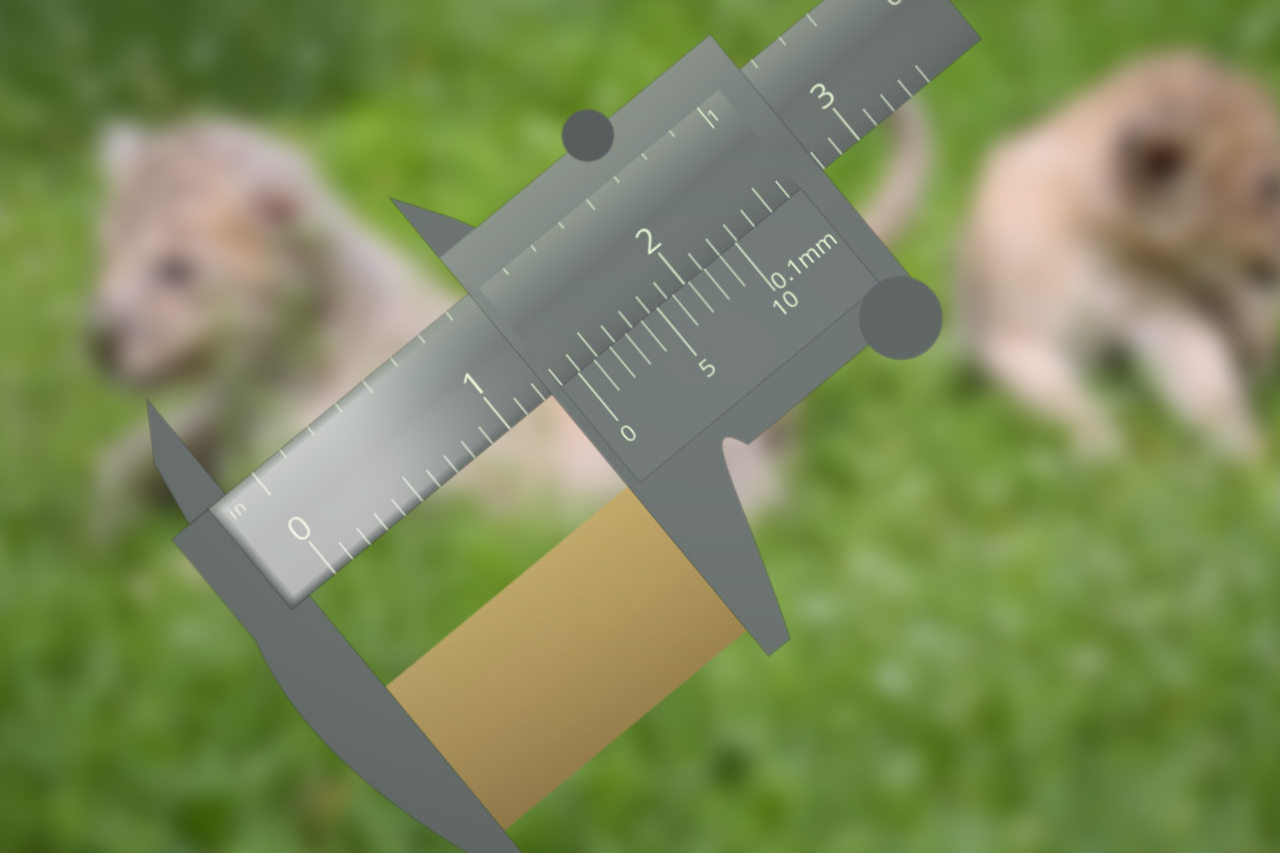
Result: 13.9
